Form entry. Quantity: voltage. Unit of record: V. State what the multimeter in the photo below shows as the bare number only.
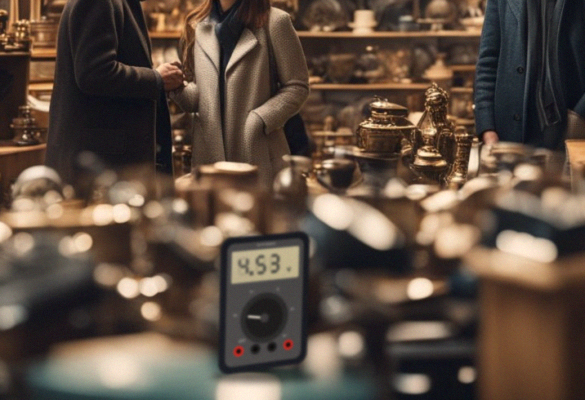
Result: 4.53
